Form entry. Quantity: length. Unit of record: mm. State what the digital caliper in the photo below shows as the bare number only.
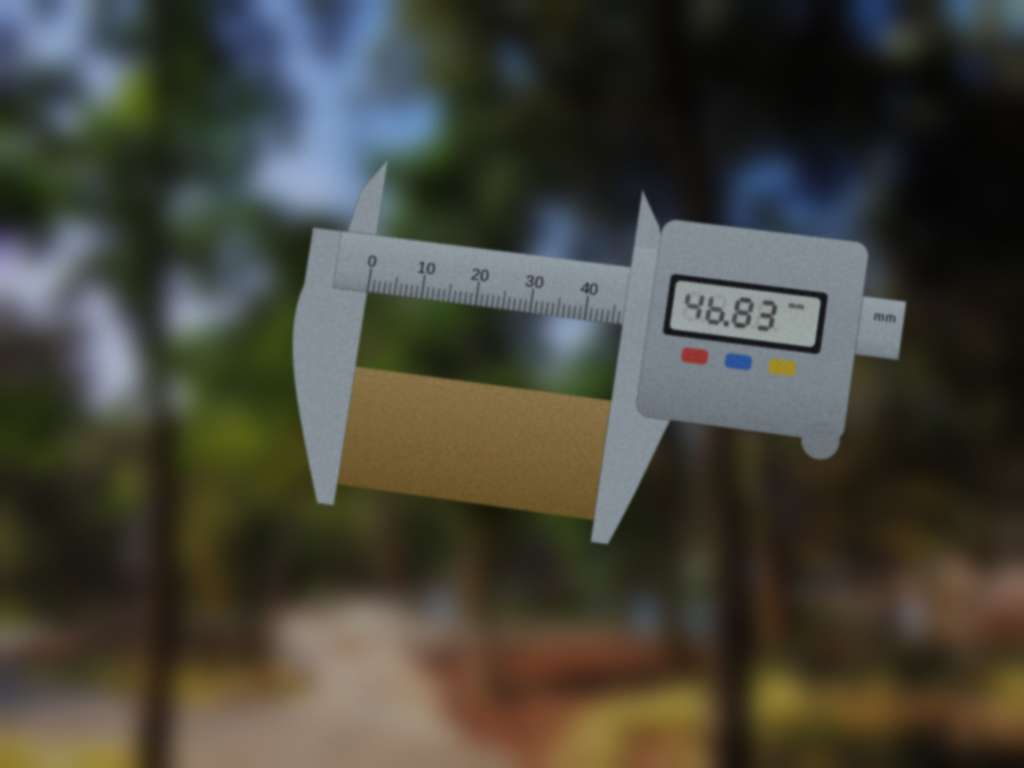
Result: 46.83
